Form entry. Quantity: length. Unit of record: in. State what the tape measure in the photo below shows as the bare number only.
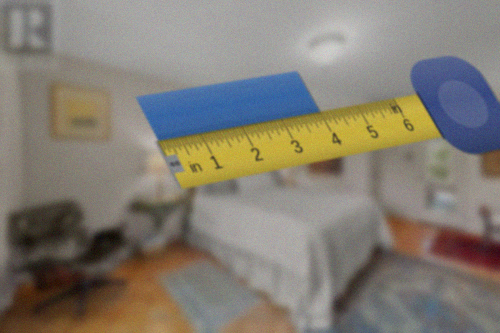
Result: 4
